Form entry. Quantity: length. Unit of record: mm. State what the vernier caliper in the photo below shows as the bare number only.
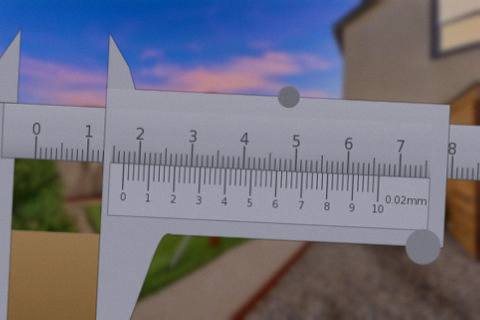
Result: 17.0
